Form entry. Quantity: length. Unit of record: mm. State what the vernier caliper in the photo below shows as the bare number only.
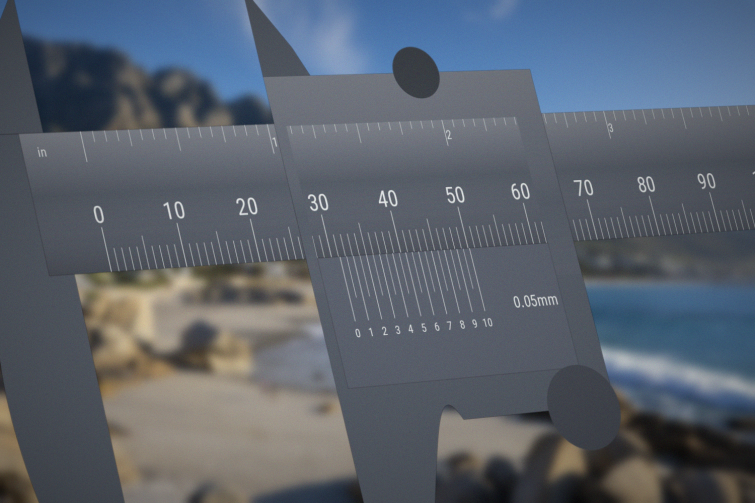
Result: 31.2
